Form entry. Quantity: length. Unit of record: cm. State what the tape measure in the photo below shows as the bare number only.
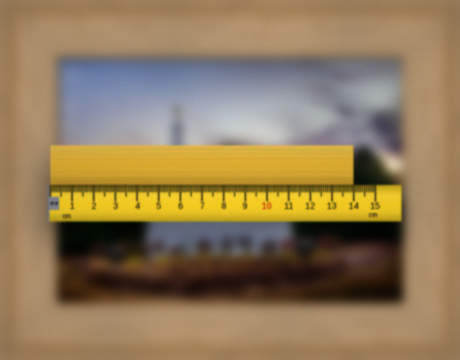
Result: 14
